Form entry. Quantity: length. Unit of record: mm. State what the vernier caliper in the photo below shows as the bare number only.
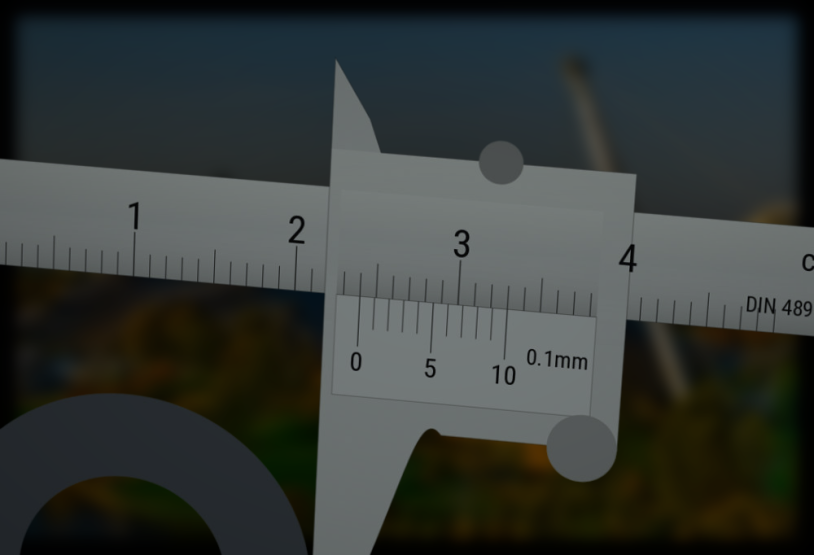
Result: 24.0
